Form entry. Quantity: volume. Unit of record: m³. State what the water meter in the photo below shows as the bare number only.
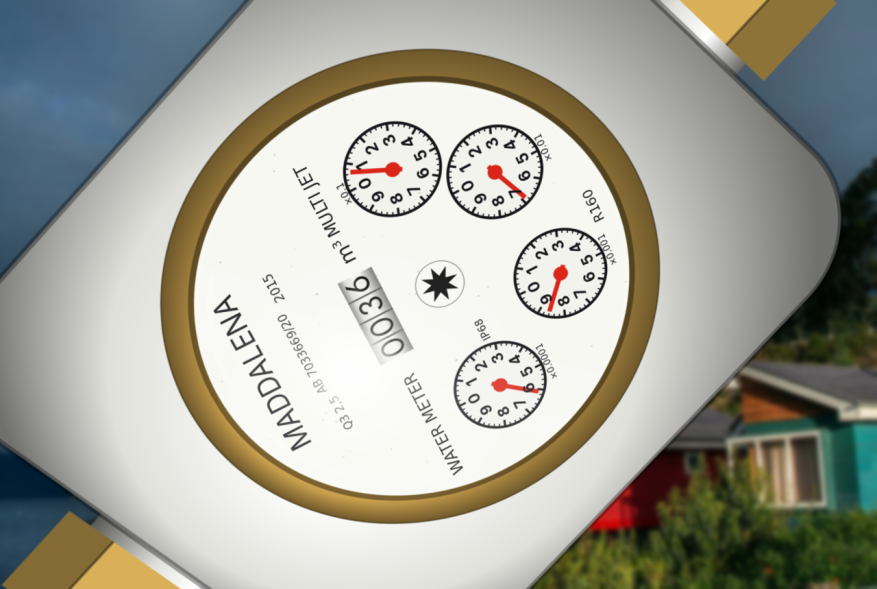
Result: 36.0686
